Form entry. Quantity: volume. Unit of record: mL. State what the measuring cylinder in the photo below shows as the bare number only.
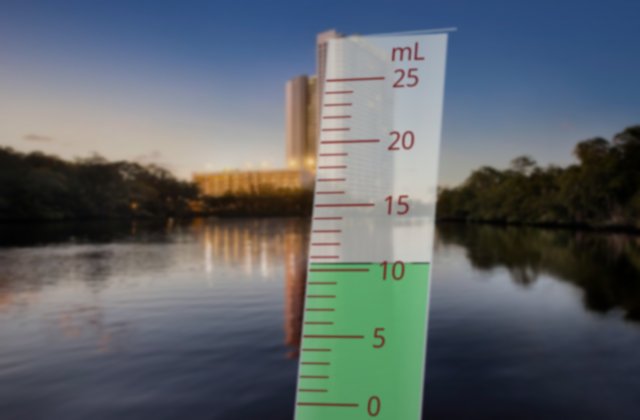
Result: 10.5
